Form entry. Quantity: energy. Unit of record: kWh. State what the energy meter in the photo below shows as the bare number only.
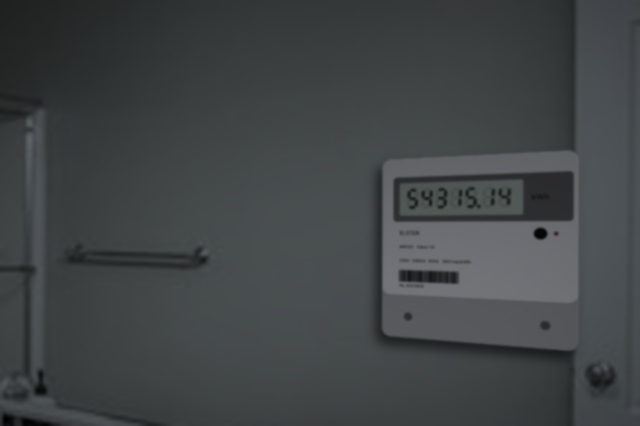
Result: 54315.14
